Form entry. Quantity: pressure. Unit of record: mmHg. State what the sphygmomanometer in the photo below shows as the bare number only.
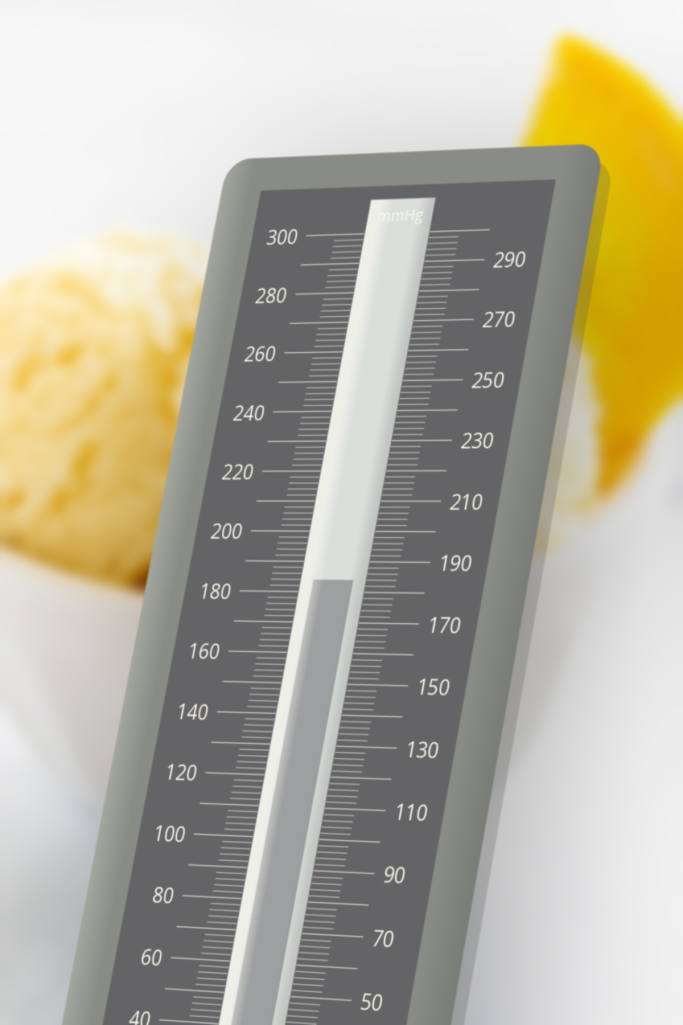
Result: 184
